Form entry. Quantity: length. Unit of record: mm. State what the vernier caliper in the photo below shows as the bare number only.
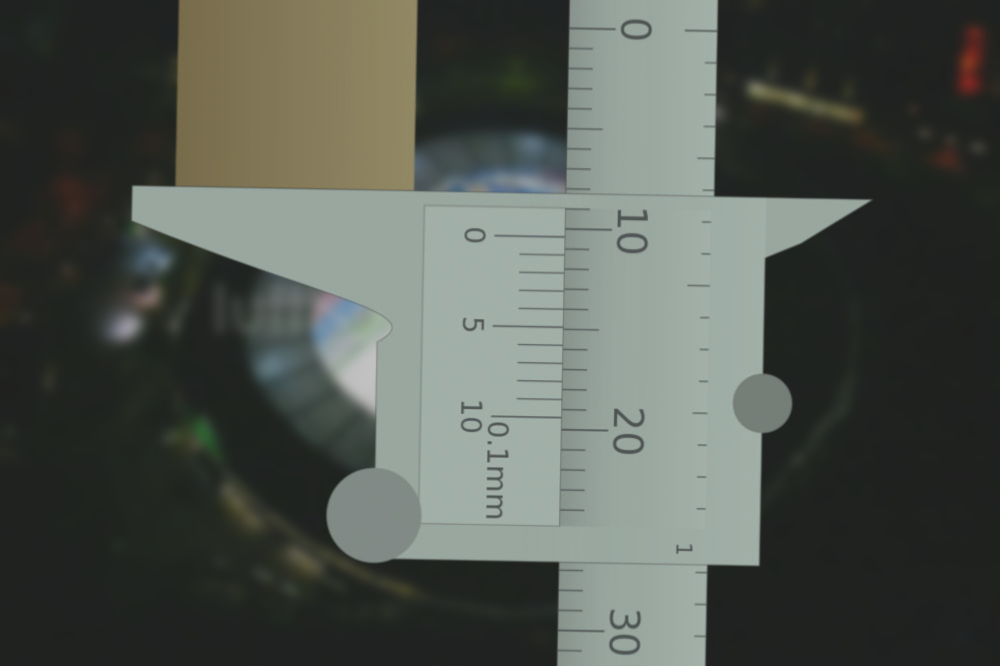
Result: 10.4
